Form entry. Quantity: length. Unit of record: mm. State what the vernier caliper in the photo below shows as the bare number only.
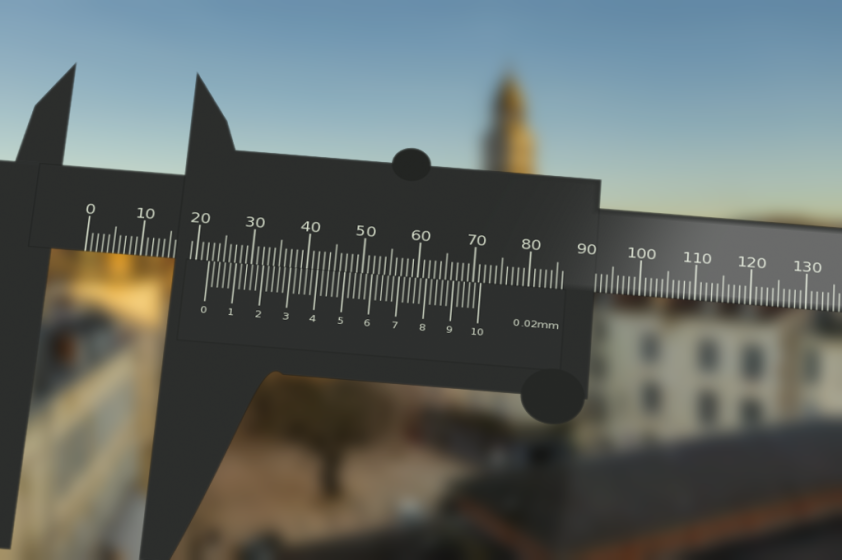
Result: 22.4
